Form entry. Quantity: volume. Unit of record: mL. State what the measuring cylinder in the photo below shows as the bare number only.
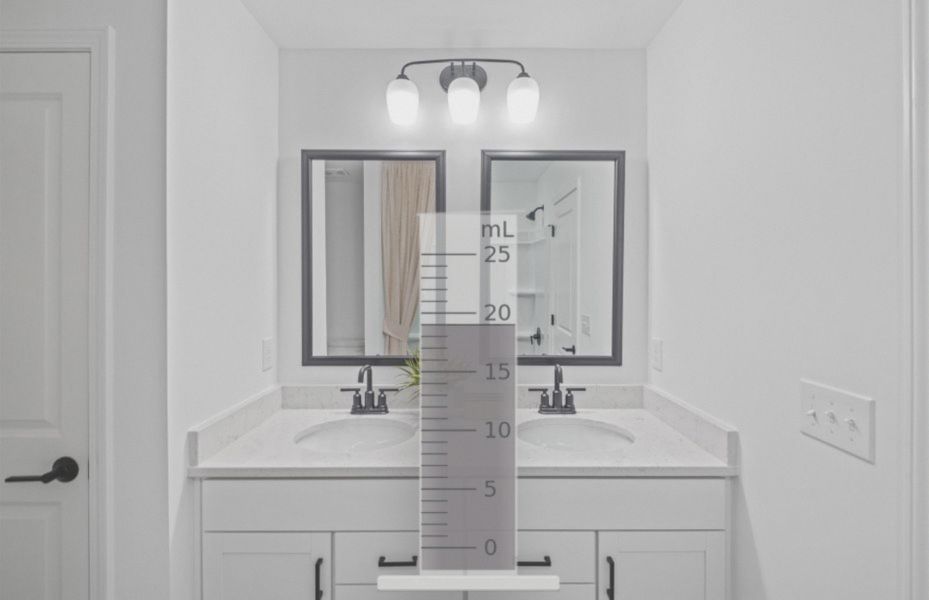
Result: 19
